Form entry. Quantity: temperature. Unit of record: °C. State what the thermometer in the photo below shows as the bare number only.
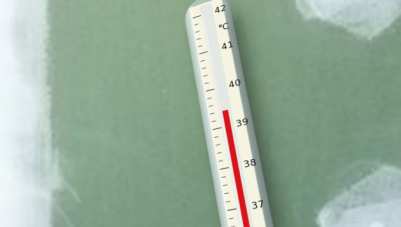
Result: 39.4
